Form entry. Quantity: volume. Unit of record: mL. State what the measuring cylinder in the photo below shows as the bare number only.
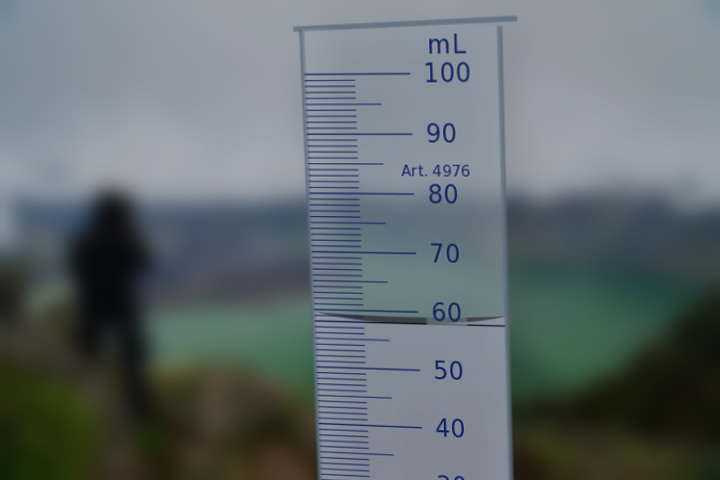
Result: 58
